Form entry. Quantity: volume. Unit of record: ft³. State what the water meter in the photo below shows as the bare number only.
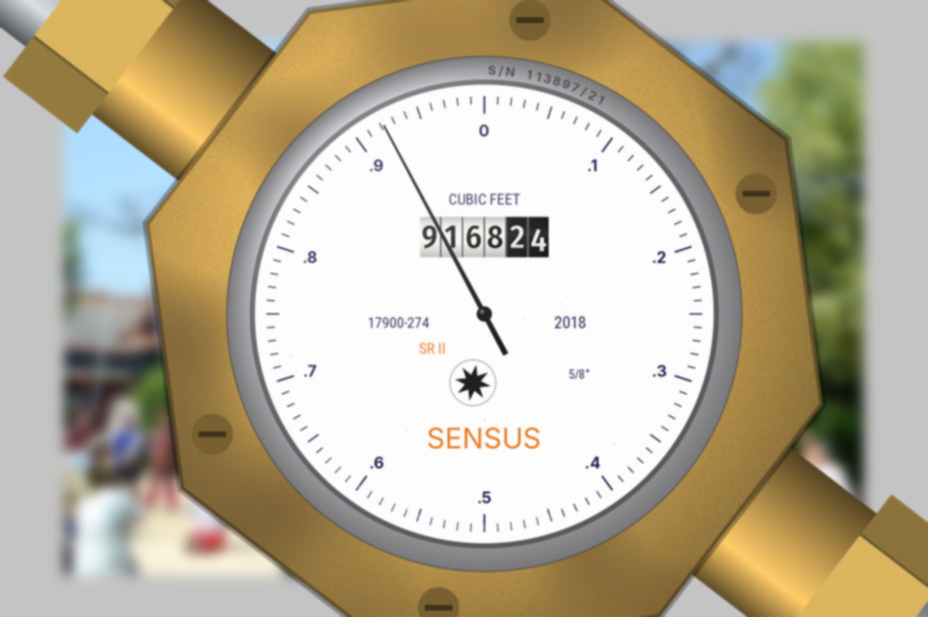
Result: 916823.92
